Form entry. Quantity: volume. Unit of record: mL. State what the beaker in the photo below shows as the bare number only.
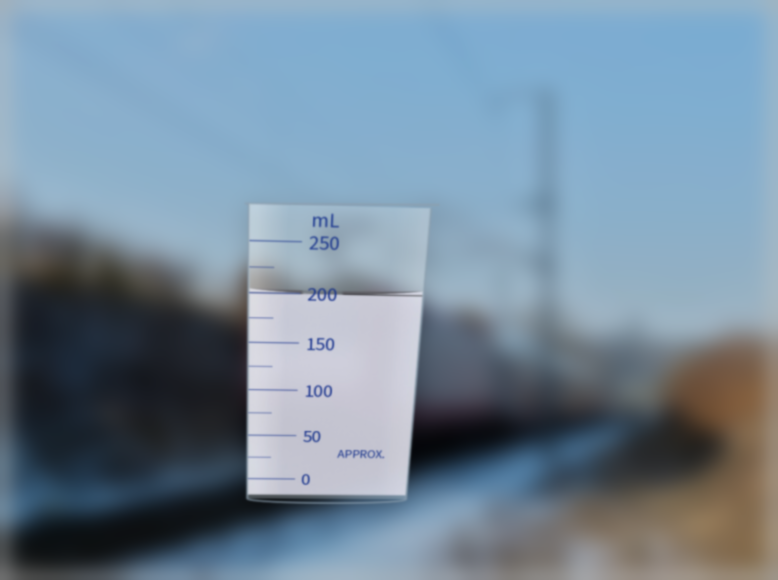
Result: 200
